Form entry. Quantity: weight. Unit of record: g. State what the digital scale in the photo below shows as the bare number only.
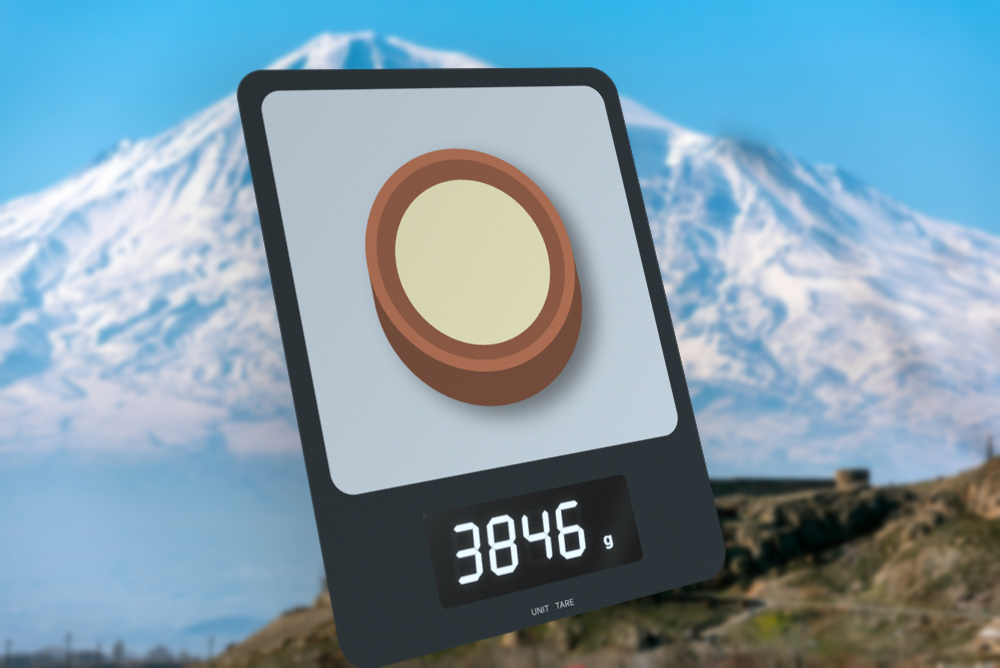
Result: 3846
